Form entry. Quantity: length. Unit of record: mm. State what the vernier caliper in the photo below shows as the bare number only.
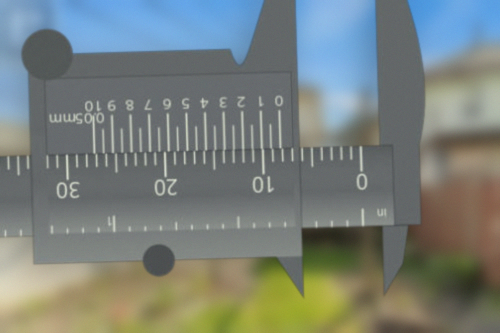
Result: 8.2
